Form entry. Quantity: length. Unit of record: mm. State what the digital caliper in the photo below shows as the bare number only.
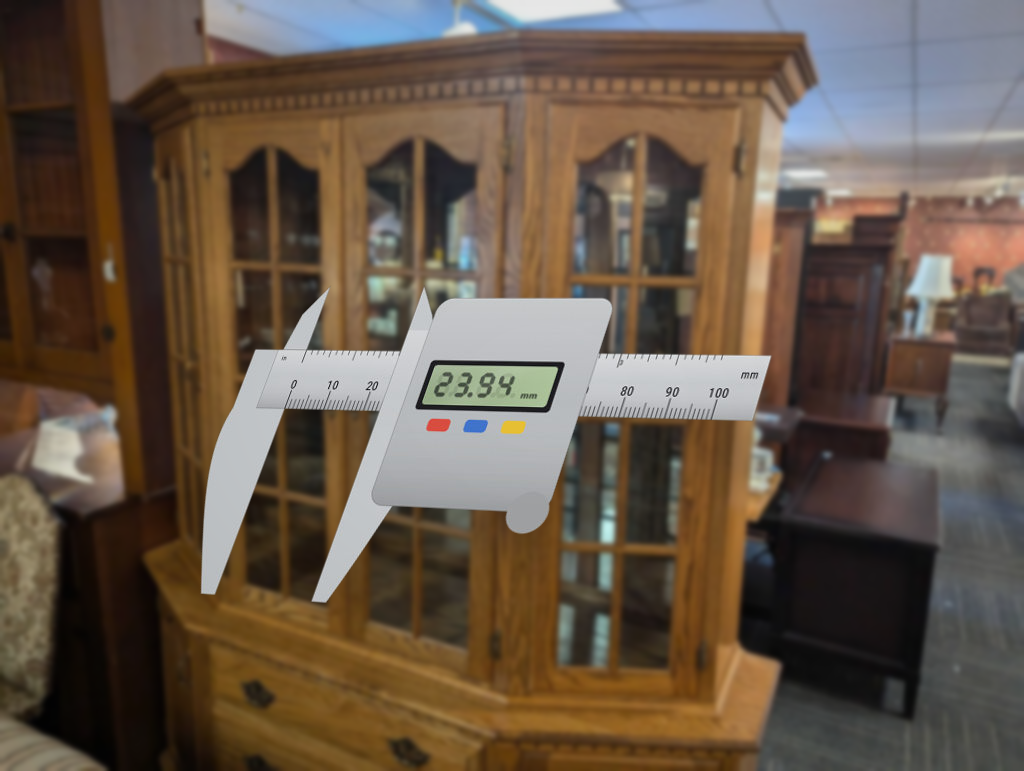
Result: 23.94
